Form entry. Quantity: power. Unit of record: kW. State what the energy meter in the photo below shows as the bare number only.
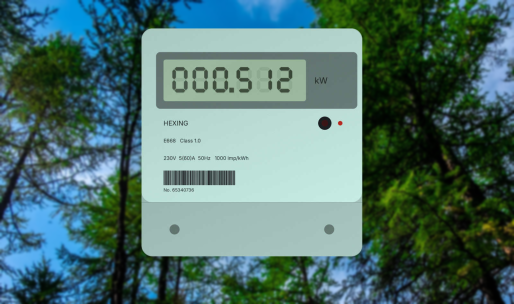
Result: 0.512
